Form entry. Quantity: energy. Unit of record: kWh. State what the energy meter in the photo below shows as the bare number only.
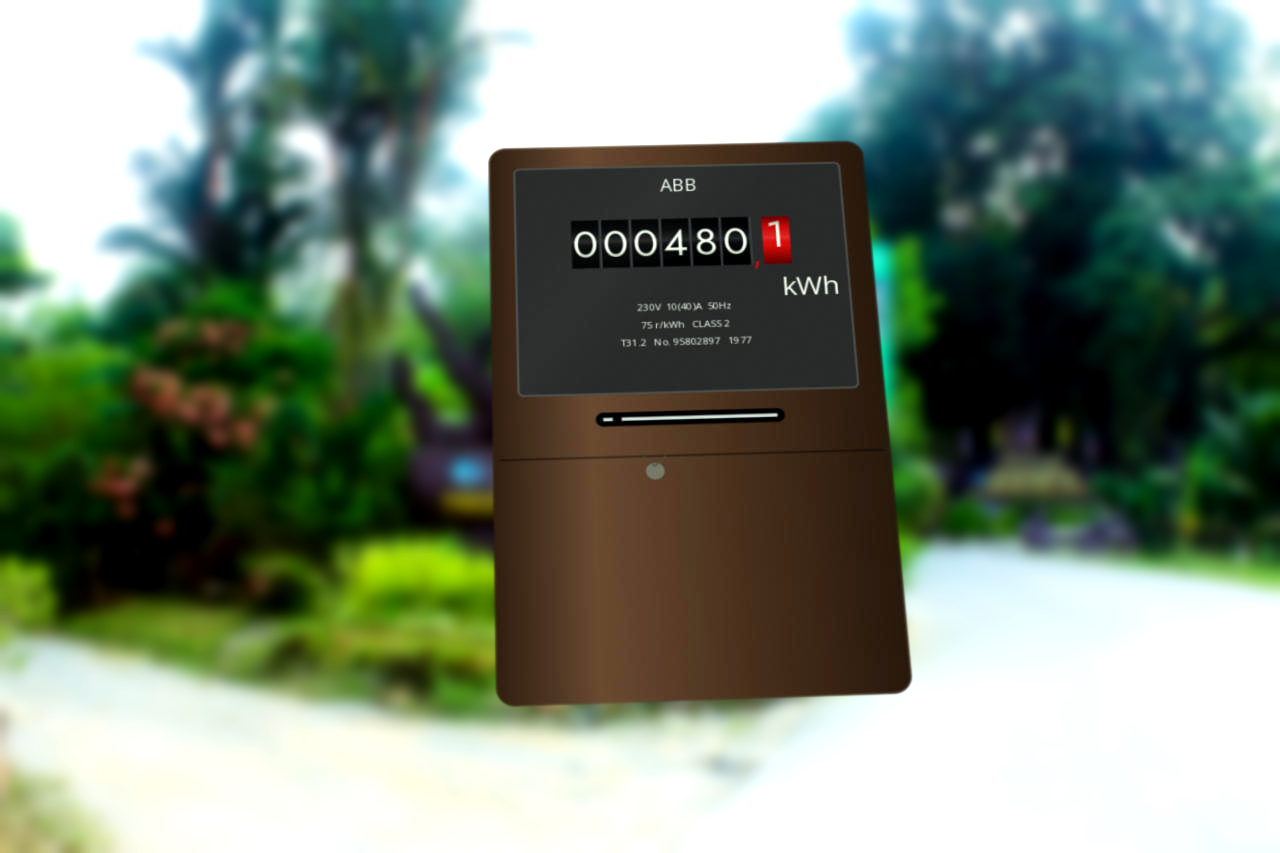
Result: 480.1
